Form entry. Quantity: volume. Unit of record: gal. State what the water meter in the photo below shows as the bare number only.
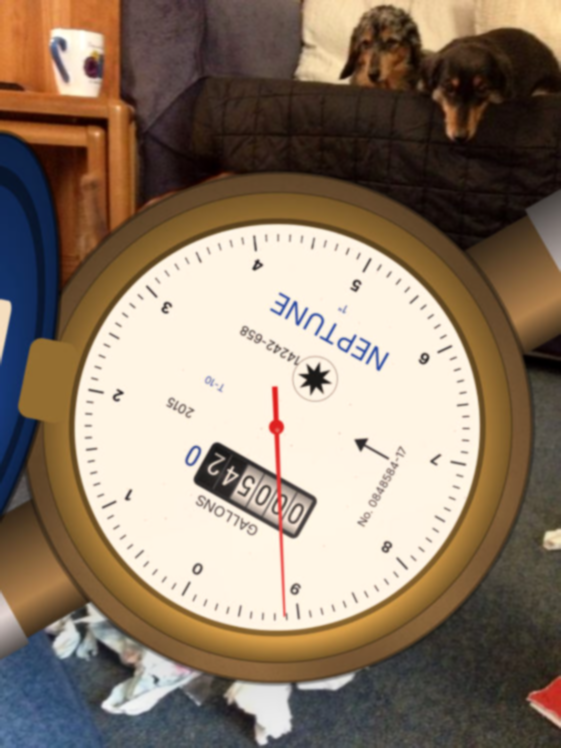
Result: 5419.1
